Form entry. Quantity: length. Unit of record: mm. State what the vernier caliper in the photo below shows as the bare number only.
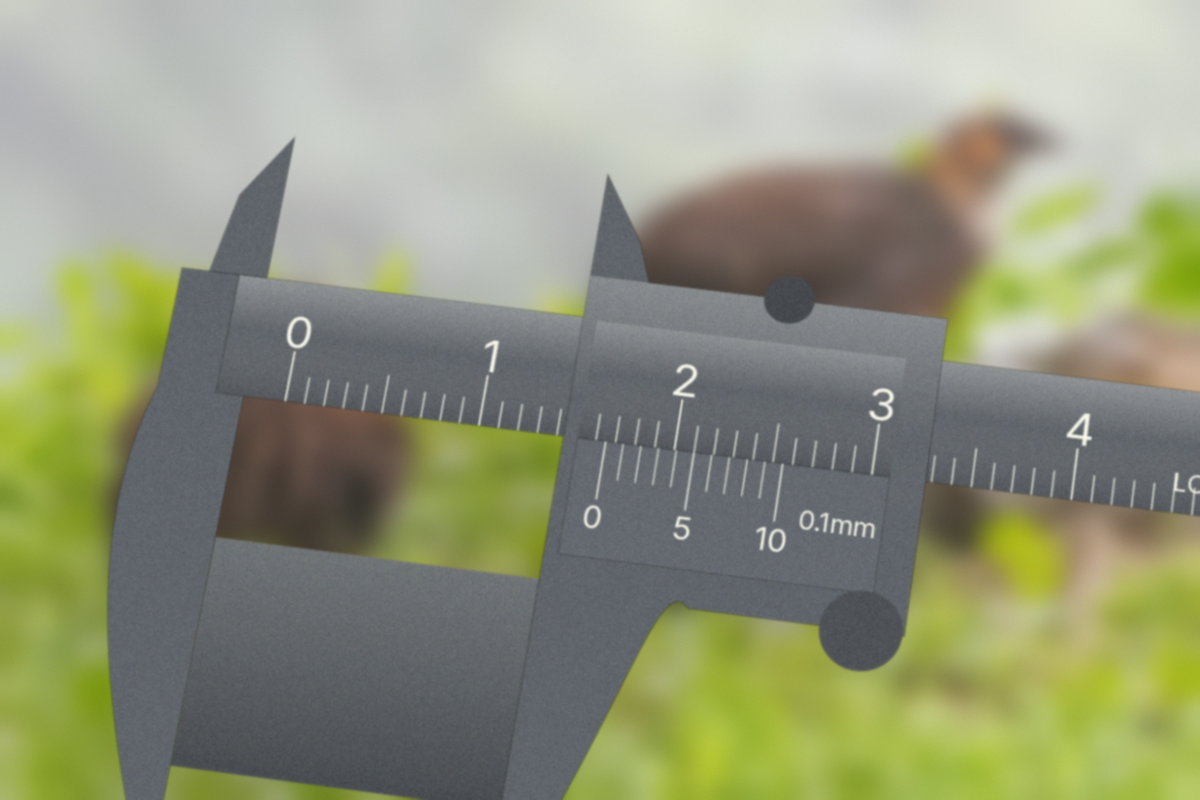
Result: 16.5
